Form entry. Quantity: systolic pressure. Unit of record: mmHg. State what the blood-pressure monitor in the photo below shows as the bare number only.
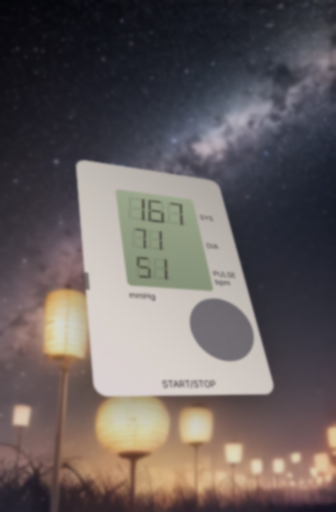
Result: 167
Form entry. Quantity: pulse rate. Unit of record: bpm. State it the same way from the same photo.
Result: 51
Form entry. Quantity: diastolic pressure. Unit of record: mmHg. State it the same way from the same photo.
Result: 71
